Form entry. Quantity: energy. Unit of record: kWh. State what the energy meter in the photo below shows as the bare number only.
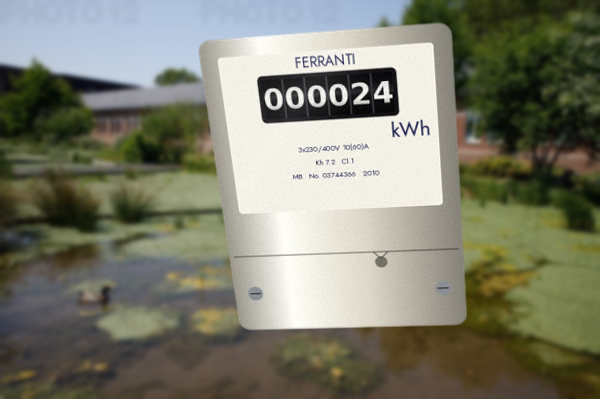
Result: 24
